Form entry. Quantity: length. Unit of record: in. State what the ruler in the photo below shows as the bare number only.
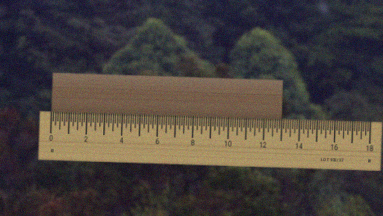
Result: 13
